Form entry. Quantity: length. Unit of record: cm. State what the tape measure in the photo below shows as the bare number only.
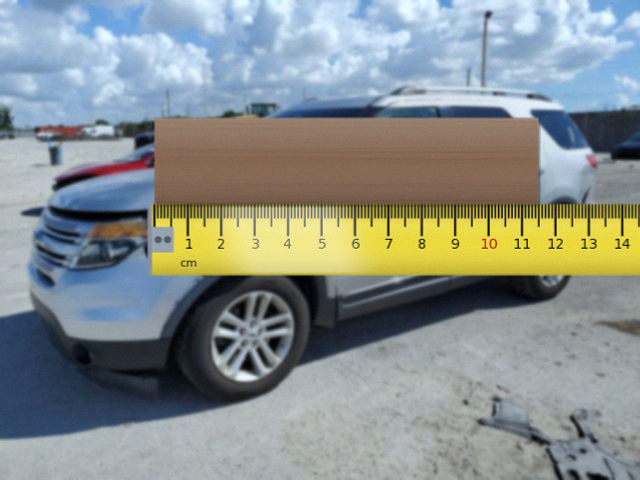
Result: 11.5
